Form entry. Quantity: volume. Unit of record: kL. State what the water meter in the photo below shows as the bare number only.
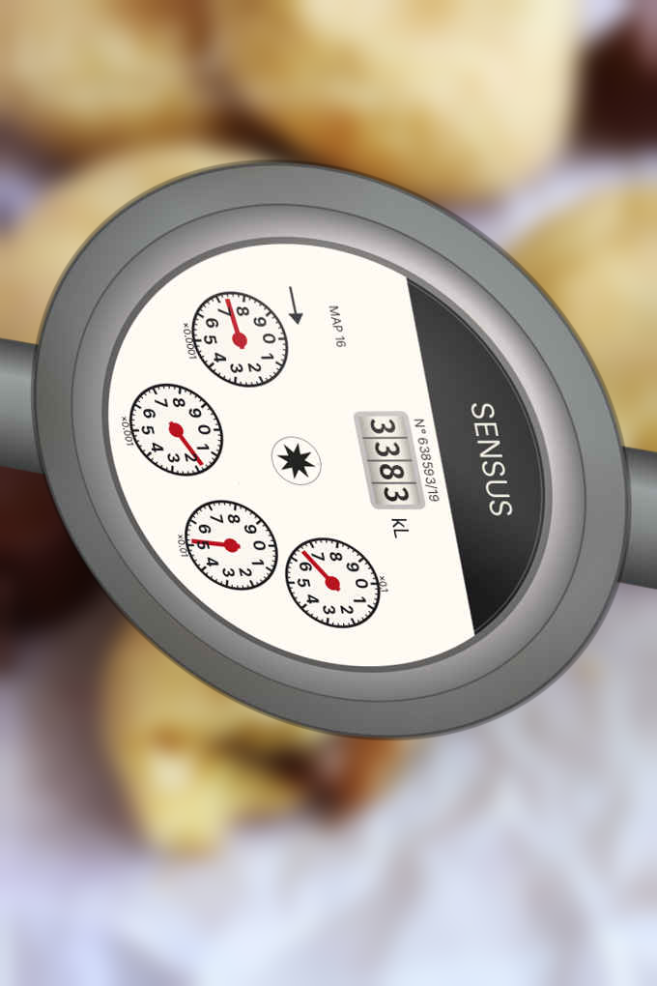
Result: 3383.6517
